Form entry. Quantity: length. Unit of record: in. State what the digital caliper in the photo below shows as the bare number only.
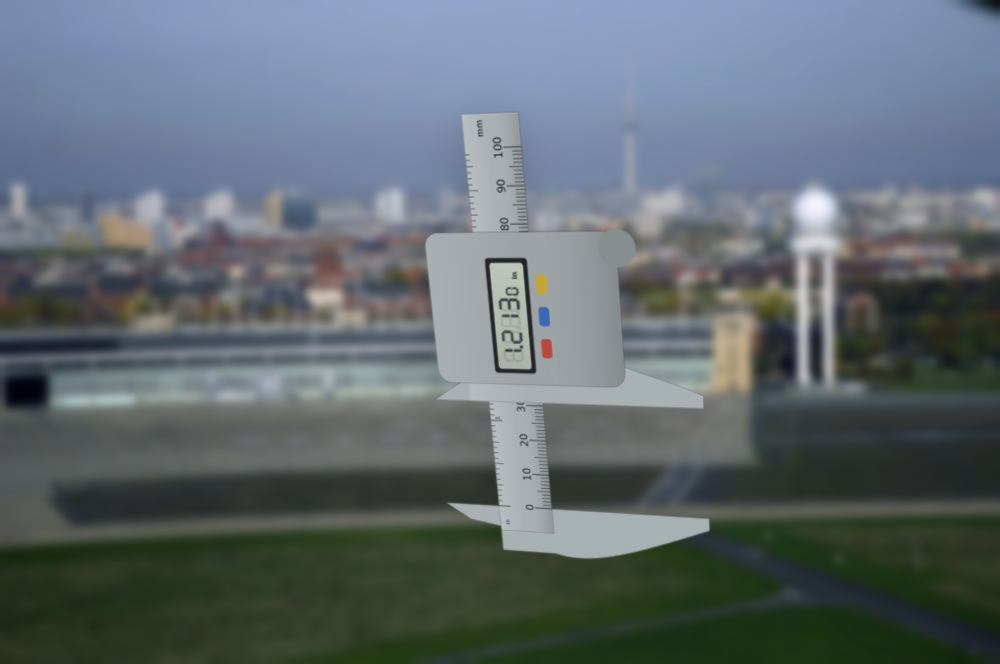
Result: 1.2130
